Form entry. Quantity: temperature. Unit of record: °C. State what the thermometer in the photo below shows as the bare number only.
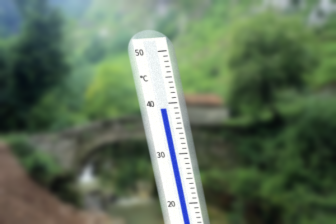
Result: 39
